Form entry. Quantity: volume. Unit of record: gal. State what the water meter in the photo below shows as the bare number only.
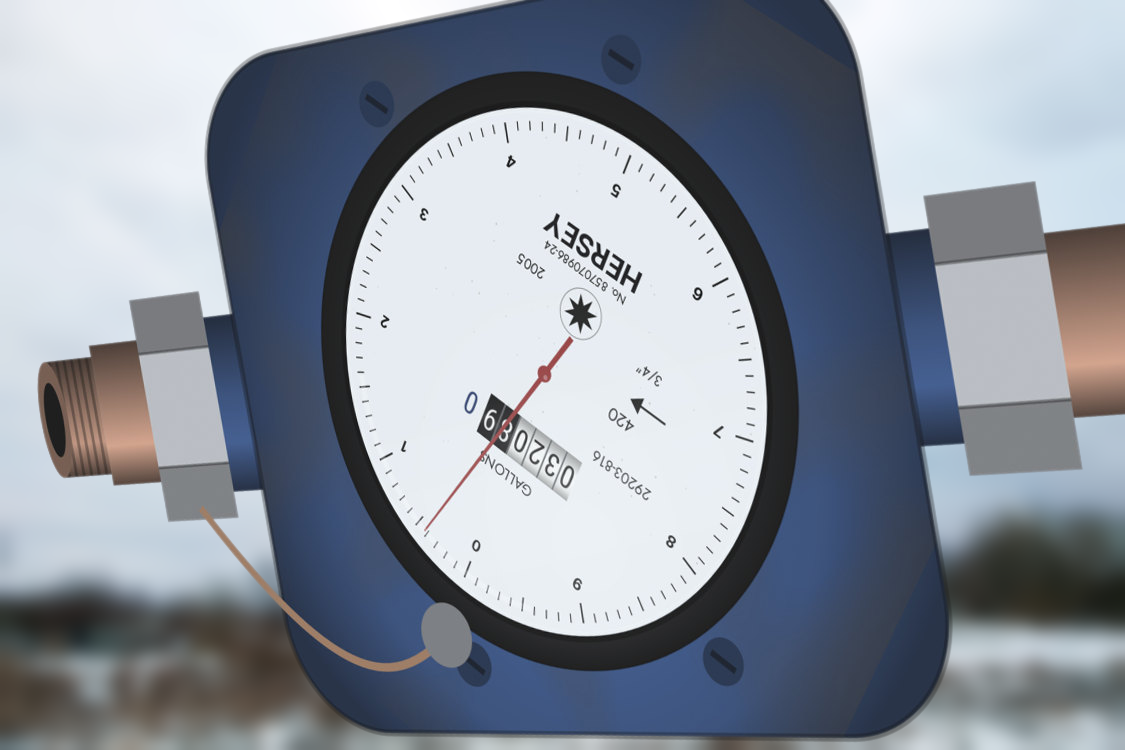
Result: 320890.4
